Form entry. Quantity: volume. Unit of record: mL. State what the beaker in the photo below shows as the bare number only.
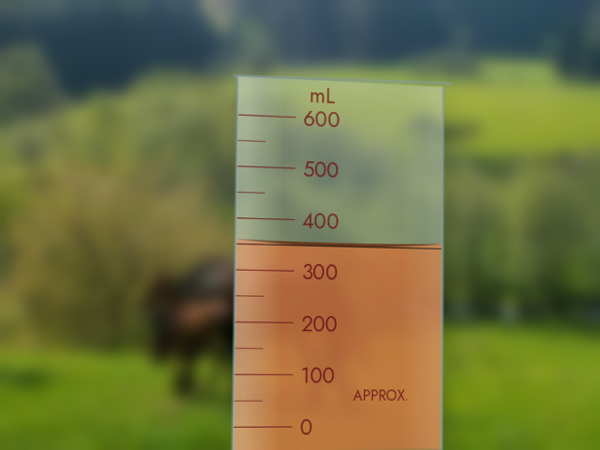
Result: 350
